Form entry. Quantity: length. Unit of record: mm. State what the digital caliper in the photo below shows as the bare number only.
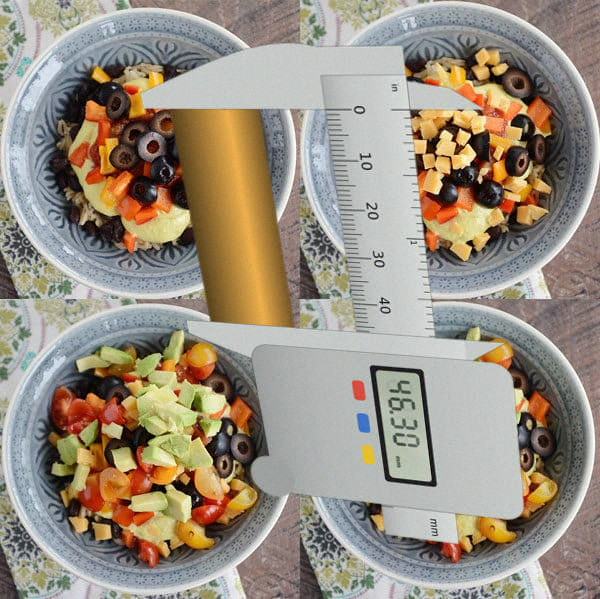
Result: 46.30
